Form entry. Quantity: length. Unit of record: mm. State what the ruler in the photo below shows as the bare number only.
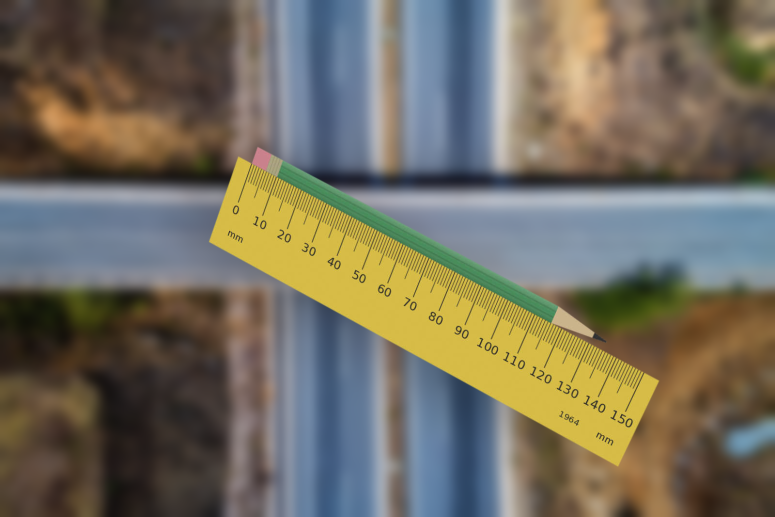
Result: 135
